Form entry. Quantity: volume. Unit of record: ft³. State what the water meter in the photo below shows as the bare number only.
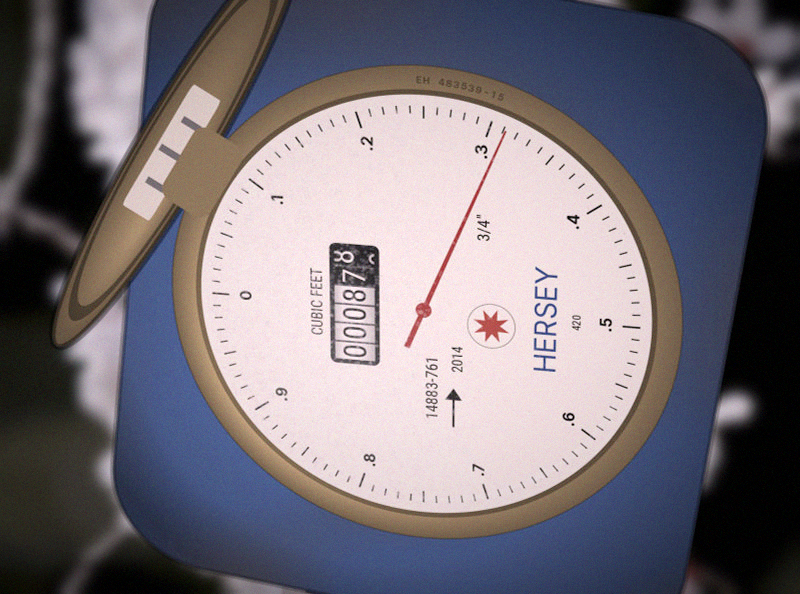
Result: 878.31
